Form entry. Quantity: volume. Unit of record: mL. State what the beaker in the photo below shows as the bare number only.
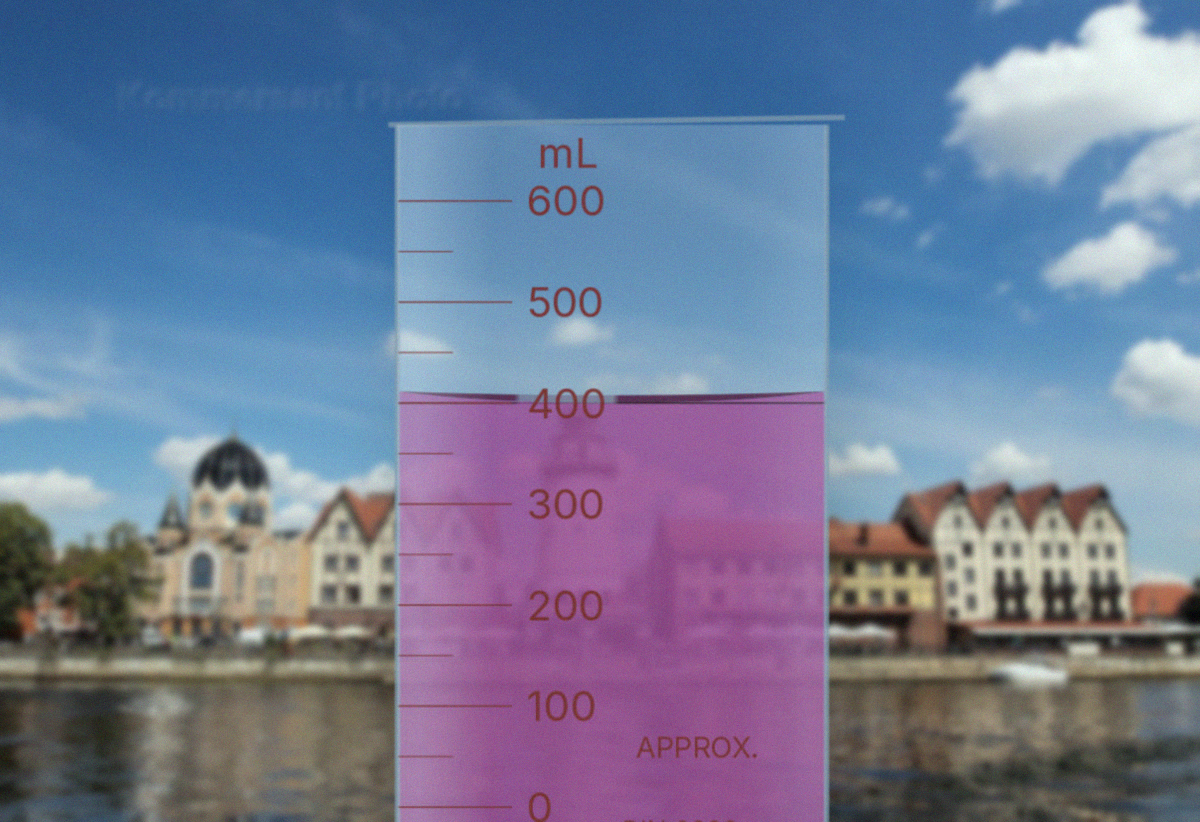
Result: 400
